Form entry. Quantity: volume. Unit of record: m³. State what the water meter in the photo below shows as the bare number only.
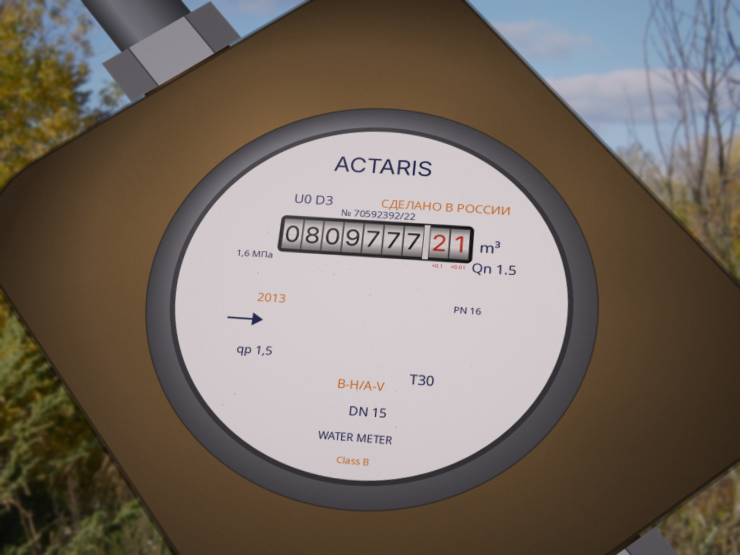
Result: 809777.21
